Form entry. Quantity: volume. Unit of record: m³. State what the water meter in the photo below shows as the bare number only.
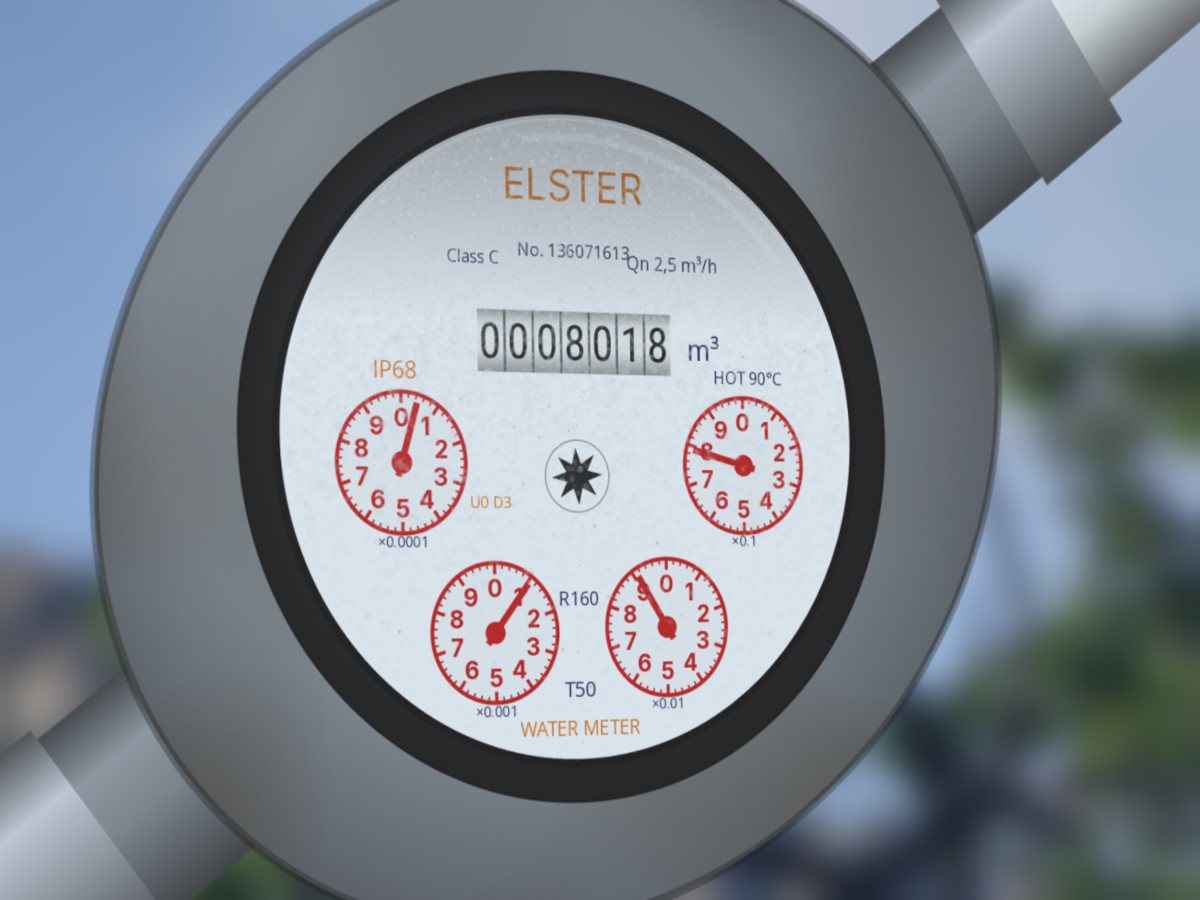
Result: 8018.7910
